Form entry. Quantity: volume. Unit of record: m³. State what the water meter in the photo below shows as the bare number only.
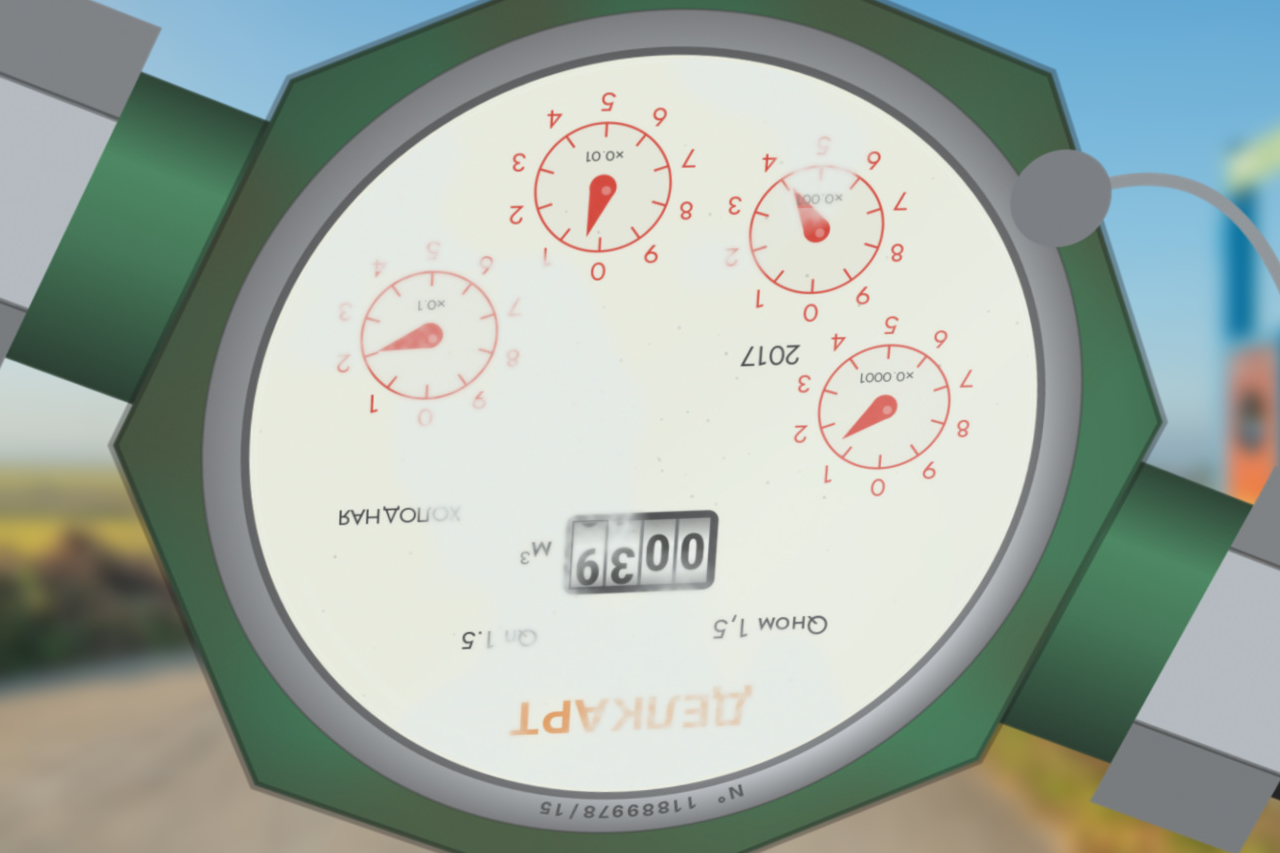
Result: 39.2041
